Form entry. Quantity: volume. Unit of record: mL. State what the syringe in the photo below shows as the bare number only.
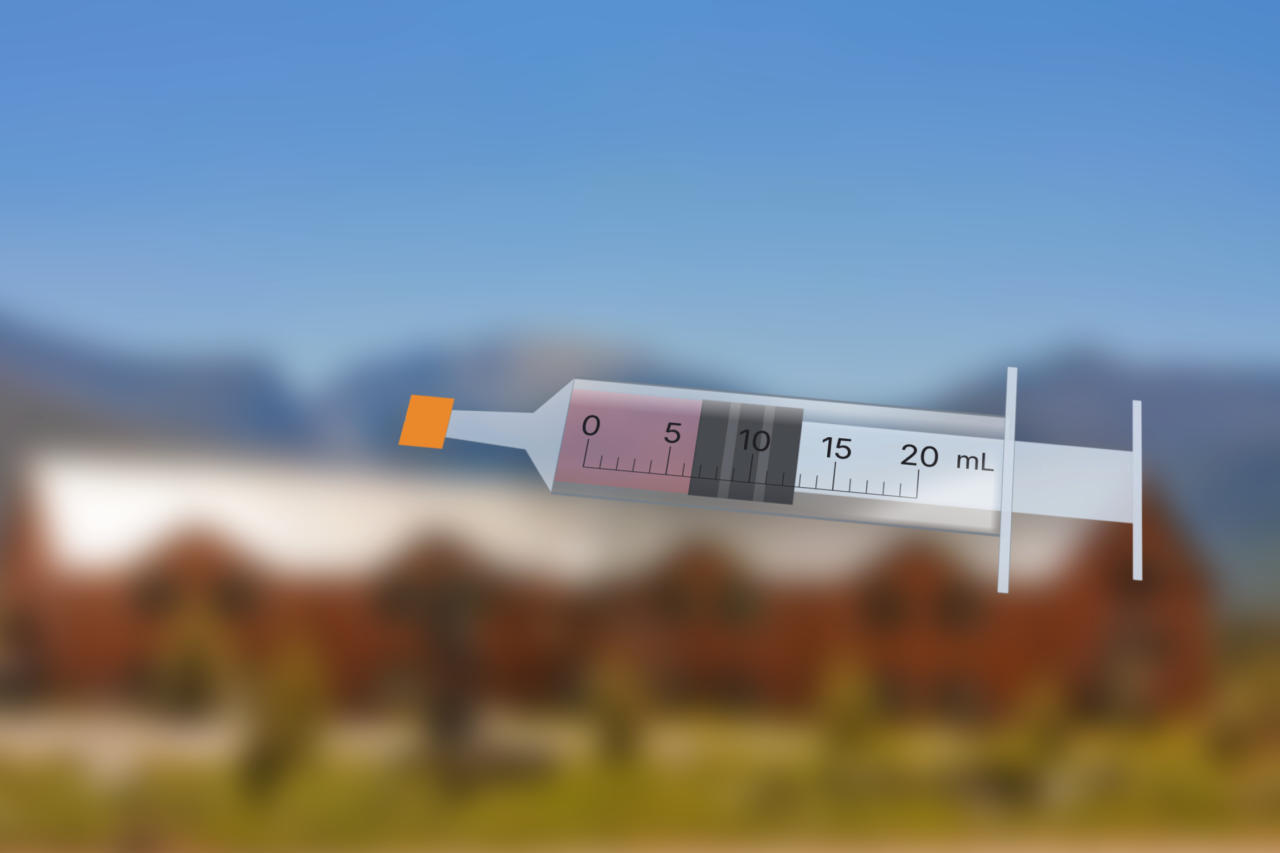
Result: 6.5
